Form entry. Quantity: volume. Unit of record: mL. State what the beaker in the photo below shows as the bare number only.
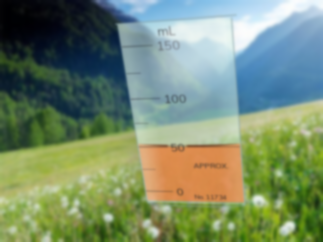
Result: 50
